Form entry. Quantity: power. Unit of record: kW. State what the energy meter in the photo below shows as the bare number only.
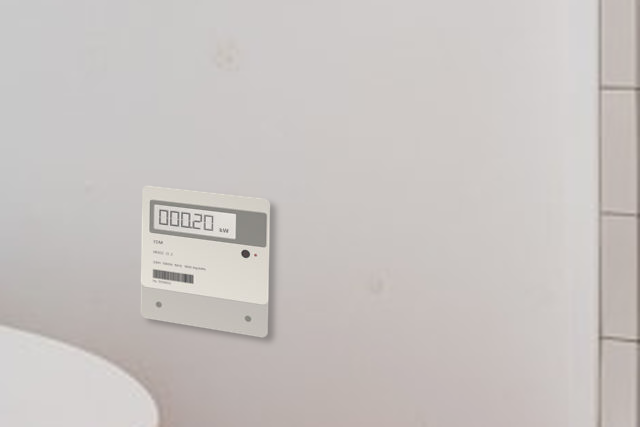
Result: 0.20
